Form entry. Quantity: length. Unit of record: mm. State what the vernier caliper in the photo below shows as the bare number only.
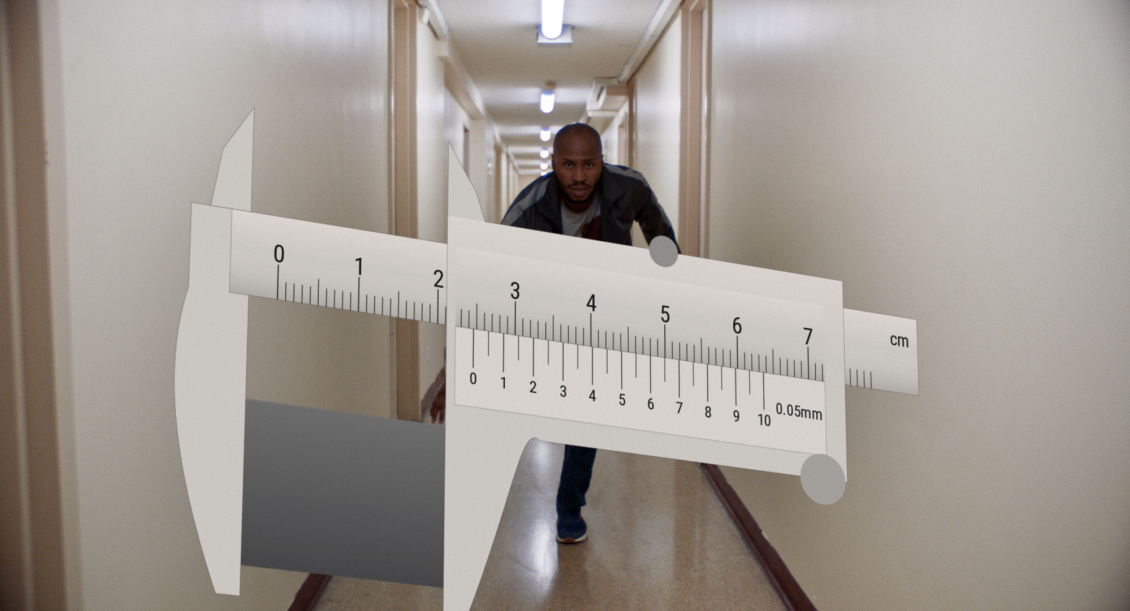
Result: 24.6
